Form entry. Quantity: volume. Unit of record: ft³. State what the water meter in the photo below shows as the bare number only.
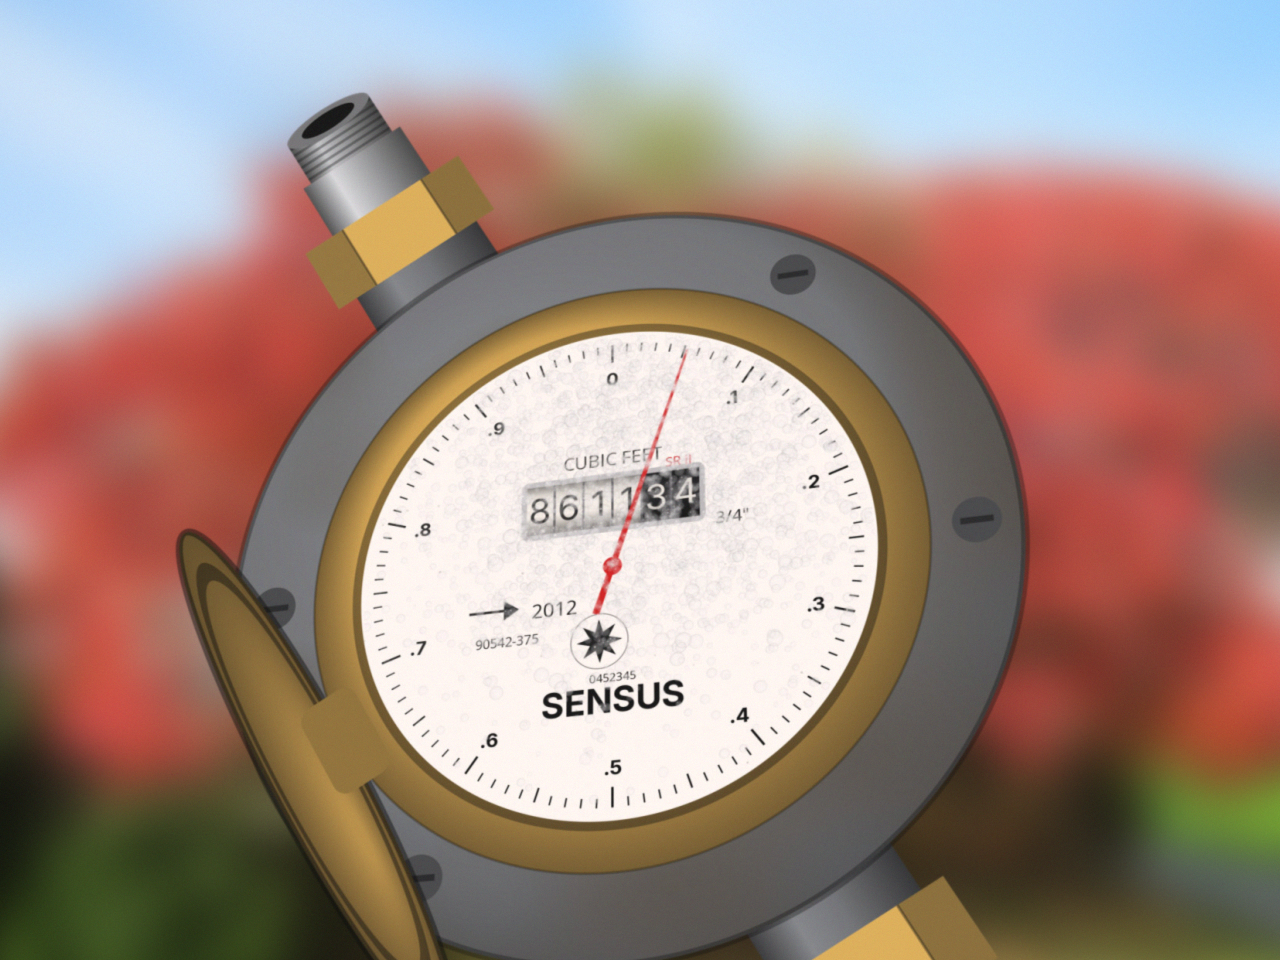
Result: 861134.05
